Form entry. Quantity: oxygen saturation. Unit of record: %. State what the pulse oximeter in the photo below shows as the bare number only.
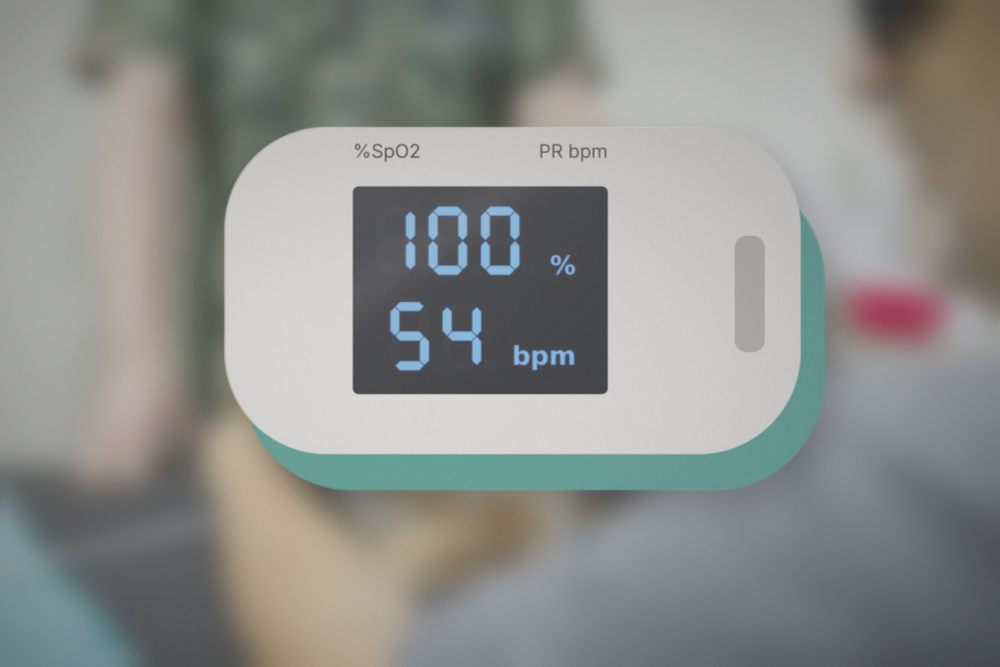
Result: 100
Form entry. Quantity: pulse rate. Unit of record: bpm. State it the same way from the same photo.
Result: 54
